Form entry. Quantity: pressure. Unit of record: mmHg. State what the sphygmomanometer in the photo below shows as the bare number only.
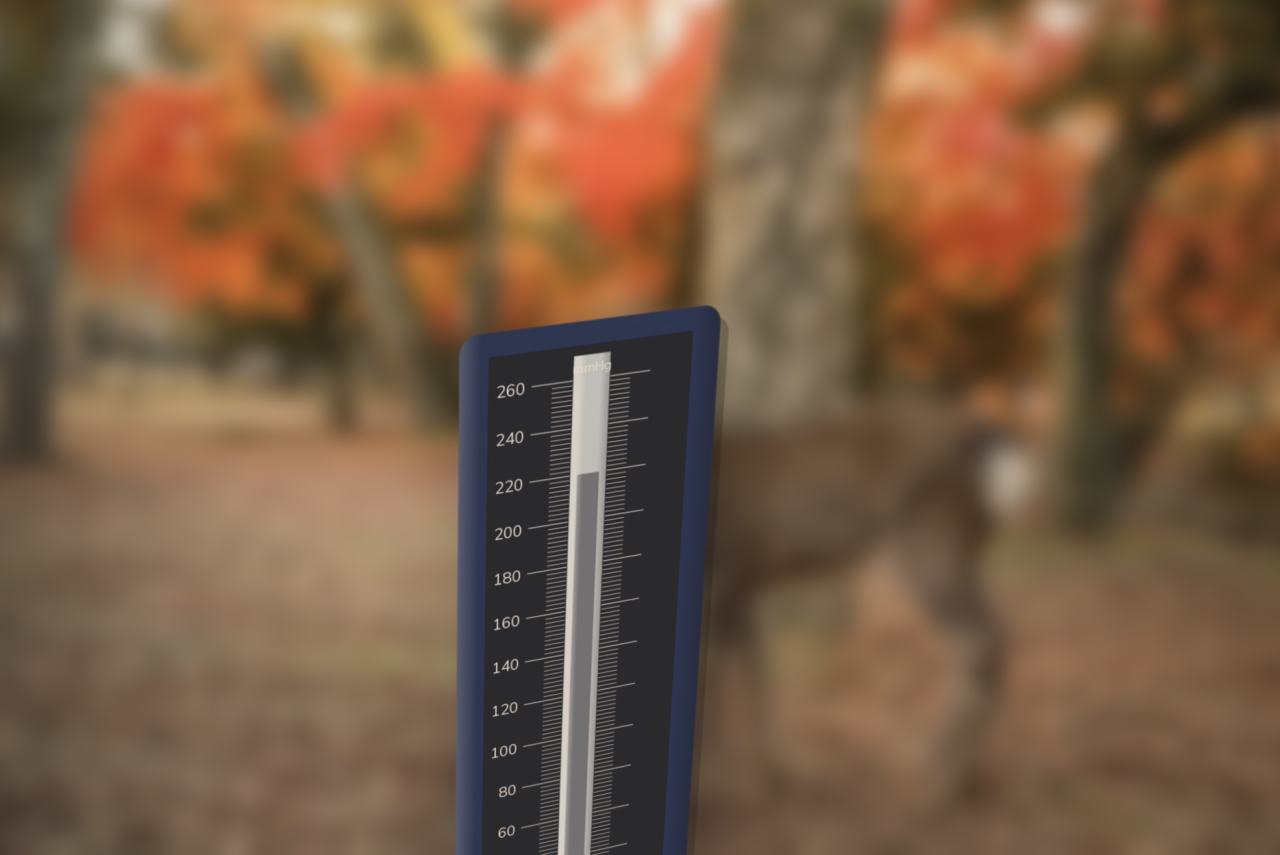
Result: 220
